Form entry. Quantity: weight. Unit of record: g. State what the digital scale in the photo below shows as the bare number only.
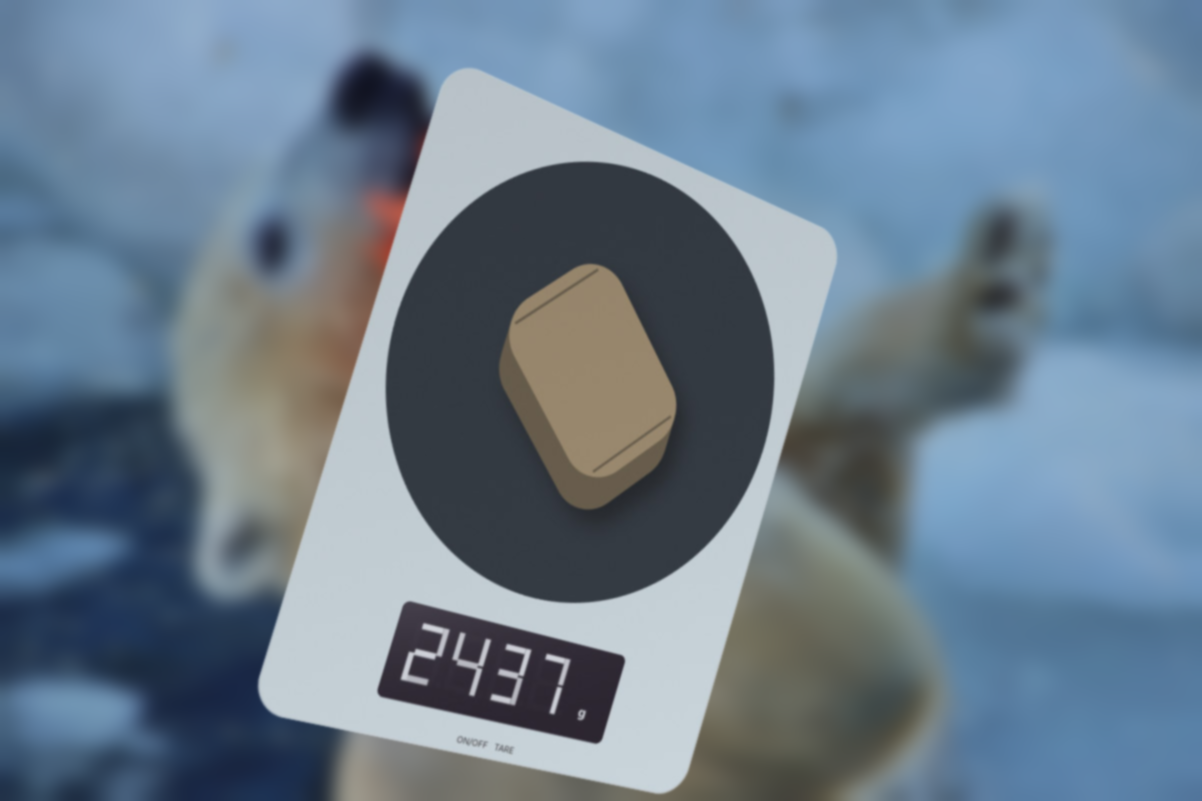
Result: 2437
